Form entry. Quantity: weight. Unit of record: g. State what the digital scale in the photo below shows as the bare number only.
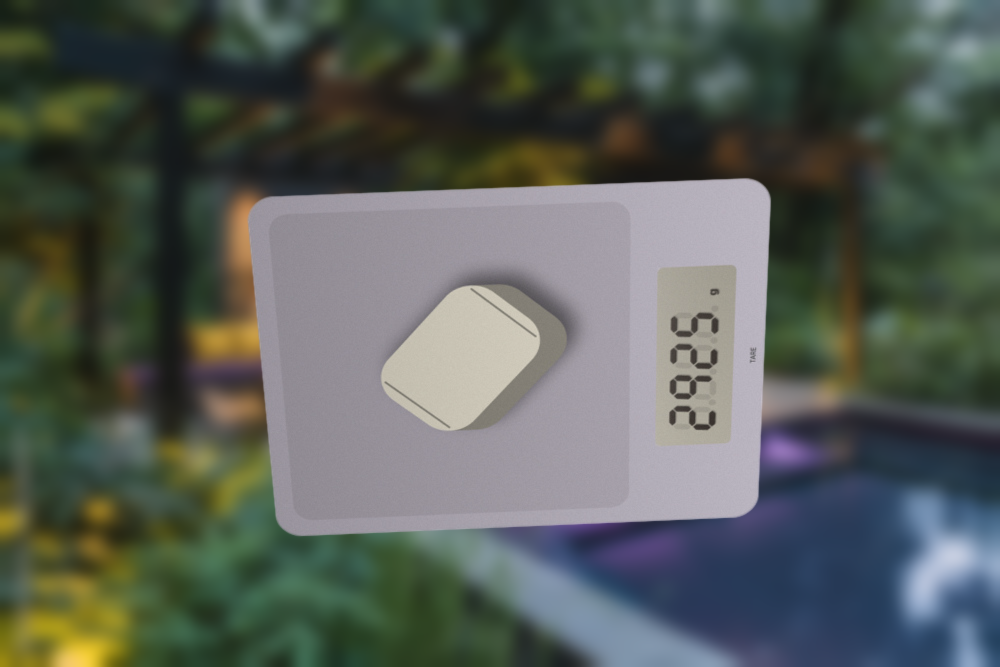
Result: 2925
